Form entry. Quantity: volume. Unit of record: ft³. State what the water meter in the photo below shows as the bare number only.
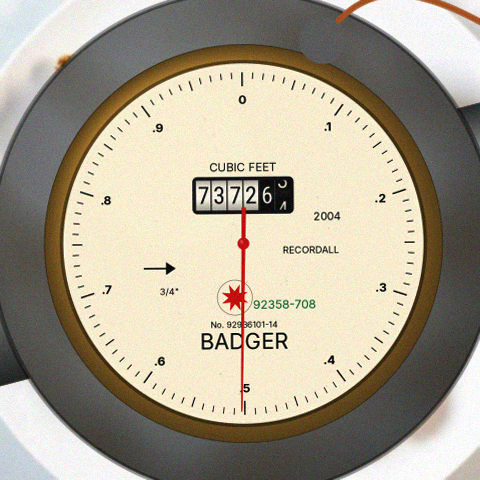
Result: 737263.50
